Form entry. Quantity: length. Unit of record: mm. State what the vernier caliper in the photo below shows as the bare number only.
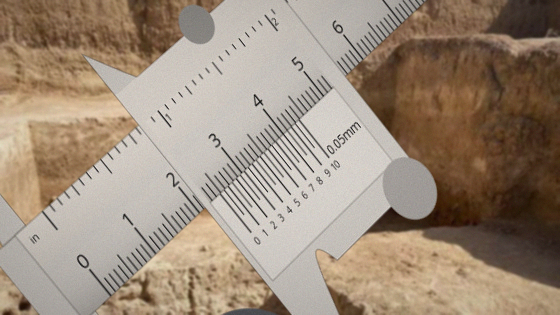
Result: 24.8
